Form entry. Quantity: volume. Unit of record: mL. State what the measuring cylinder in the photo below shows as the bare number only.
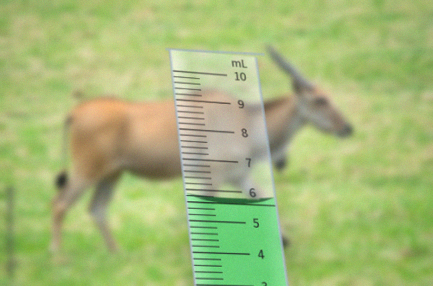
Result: 5.6
